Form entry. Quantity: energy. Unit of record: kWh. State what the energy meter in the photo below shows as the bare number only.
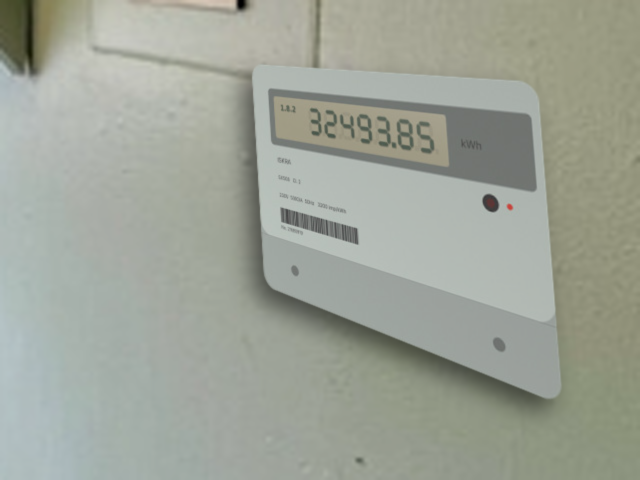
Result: 32493.85
